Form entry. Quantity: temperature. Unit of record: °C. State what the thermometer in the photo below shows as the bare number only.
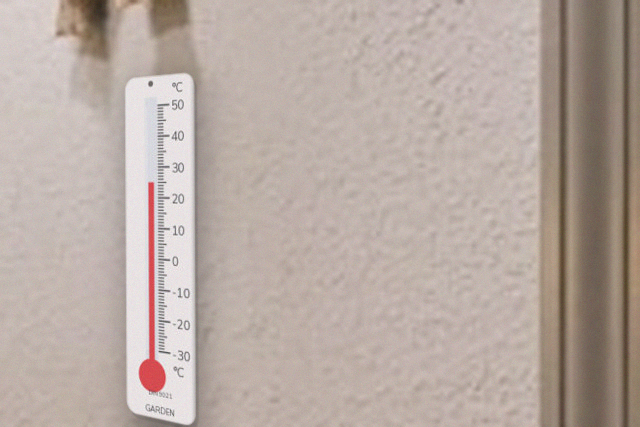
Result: 25
